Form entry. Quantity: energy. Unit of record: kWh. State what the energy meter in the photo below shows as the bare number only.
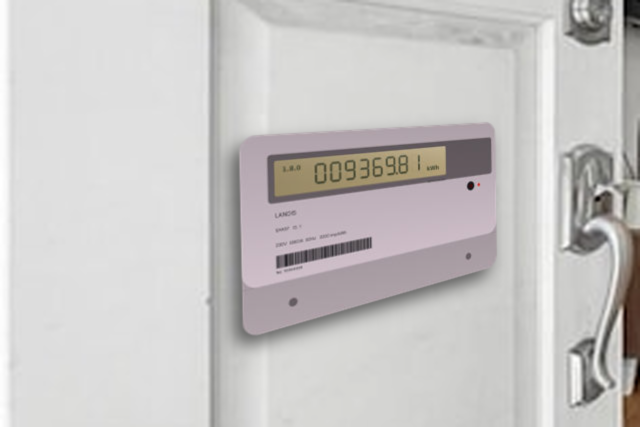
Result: 9369.81
